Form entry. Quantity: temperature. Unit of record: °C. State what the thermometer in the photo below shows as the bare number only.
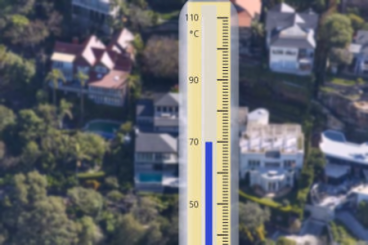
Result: 70
